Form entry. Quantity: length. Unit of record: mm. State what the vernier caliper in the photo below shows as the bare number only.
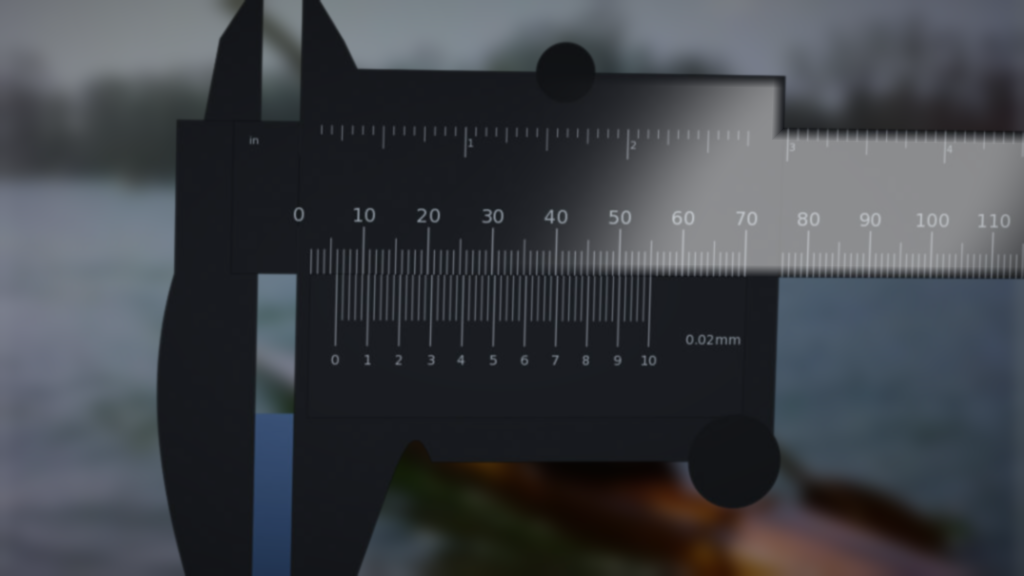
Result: 6.0
